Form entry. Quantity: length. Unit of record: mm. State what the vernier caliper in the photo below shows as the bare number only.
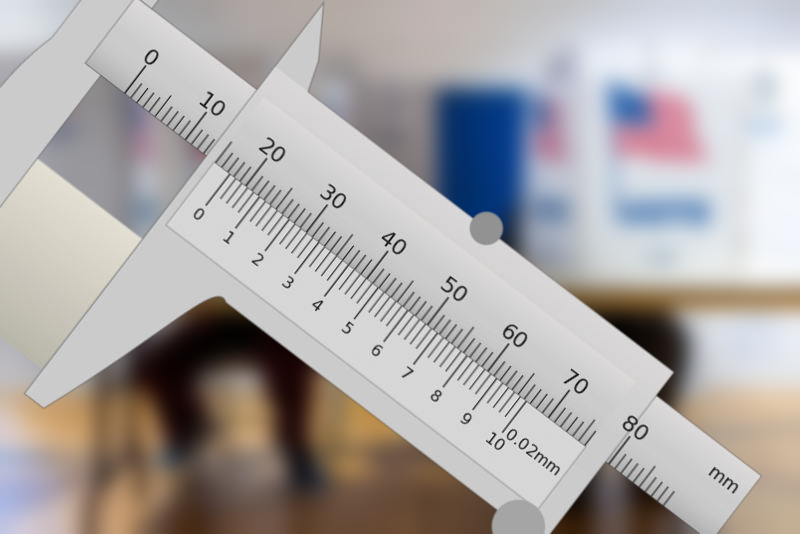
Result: 17.4
